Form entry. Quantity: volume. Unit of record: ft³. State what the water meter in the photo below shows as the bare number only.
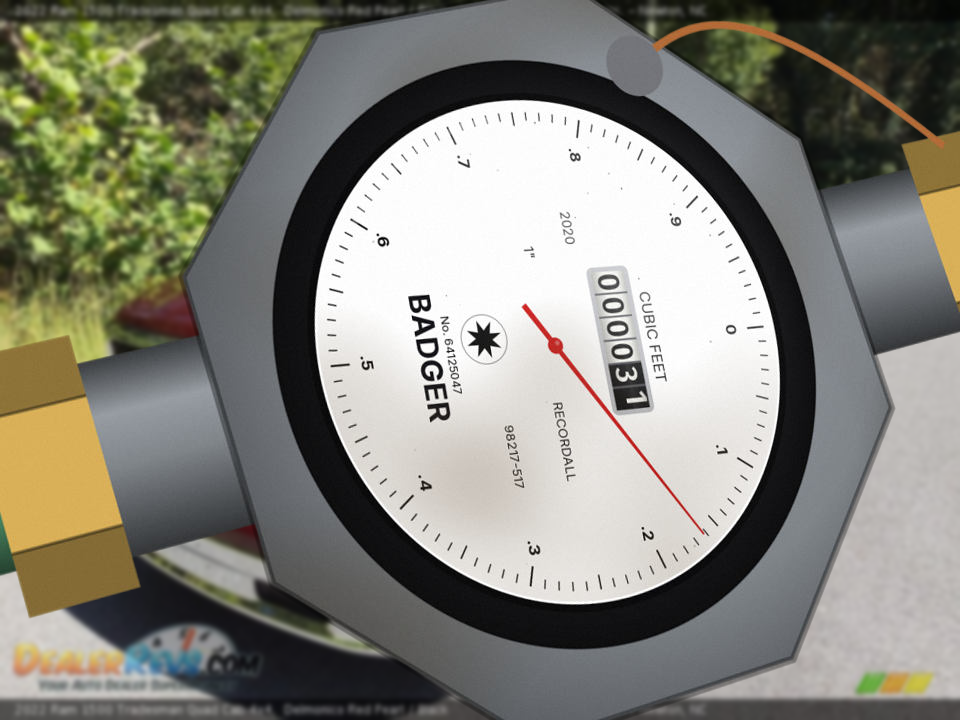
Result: 31.16
